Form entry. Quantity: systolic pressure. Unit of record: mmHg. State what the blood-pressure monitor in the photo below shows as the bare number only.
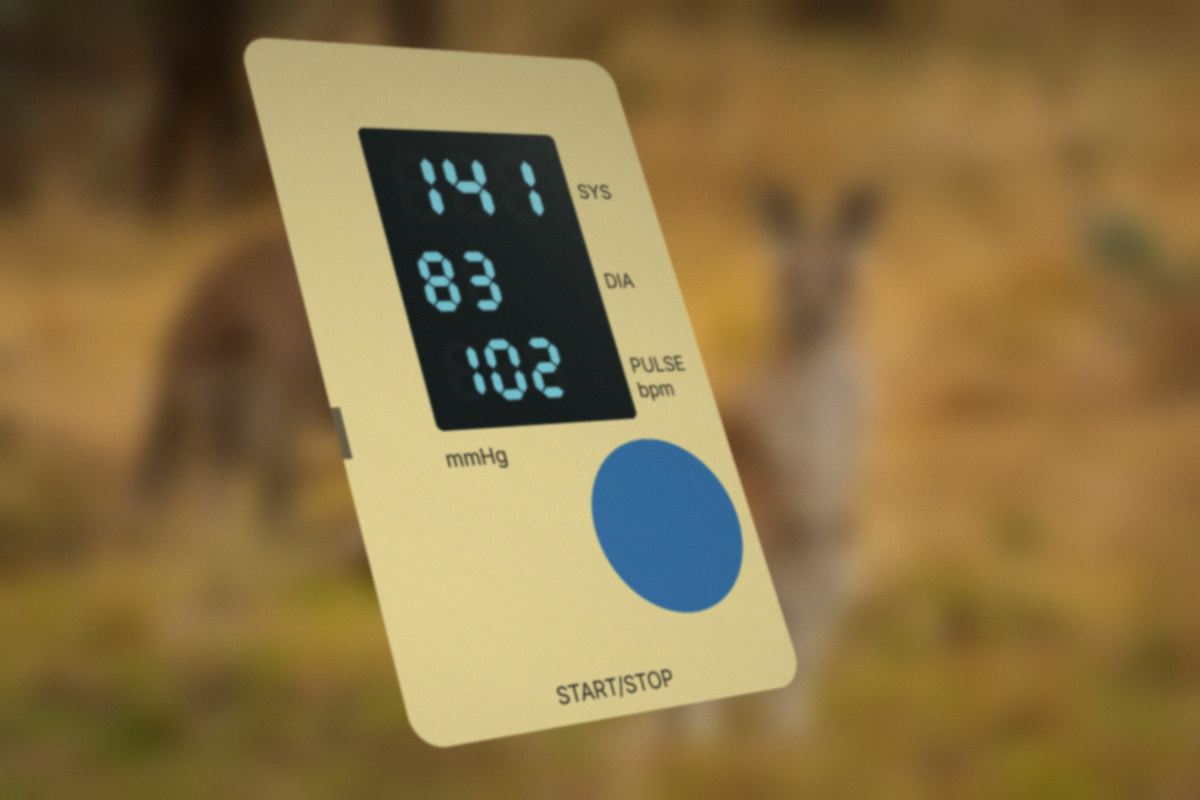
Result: 141
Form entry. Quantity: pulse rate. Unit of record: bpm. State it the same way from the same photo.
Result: 102
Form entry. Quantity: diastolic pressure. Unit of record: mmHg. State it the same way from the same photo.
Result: 83
